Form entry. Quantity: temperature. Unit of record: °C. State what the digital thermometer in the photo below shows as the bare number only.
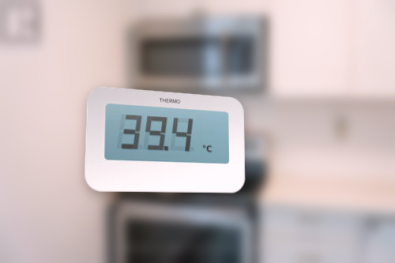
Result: 39.4
